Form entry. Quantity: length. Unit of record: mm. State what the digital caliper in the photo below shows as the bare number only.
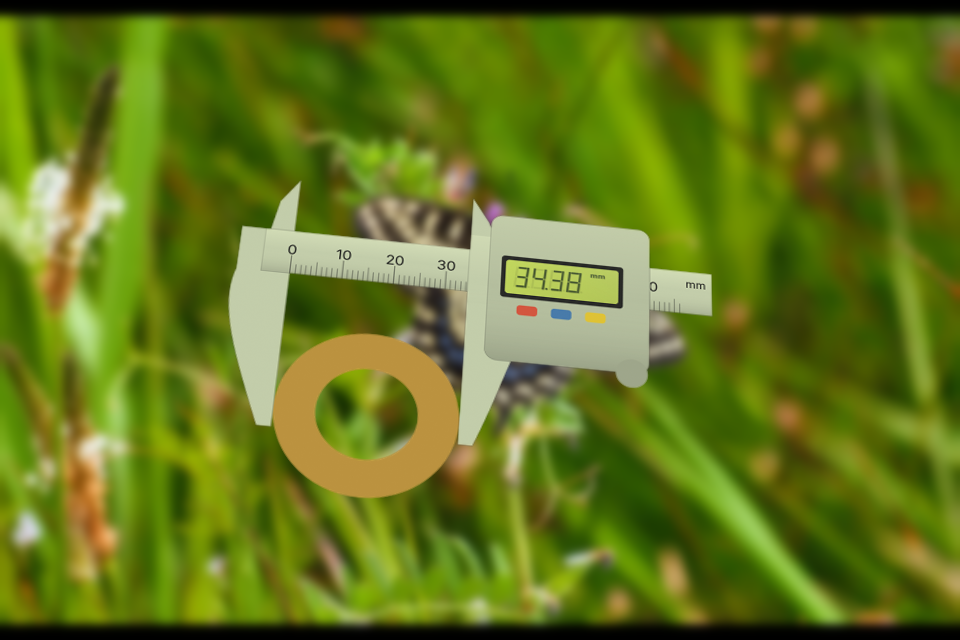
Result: 34.38
